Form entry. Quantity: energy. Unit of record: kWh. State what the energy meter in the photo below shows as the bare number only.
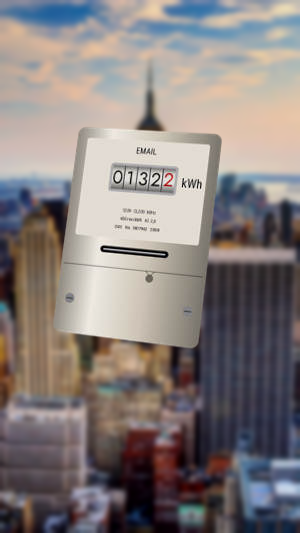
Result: 132.2
